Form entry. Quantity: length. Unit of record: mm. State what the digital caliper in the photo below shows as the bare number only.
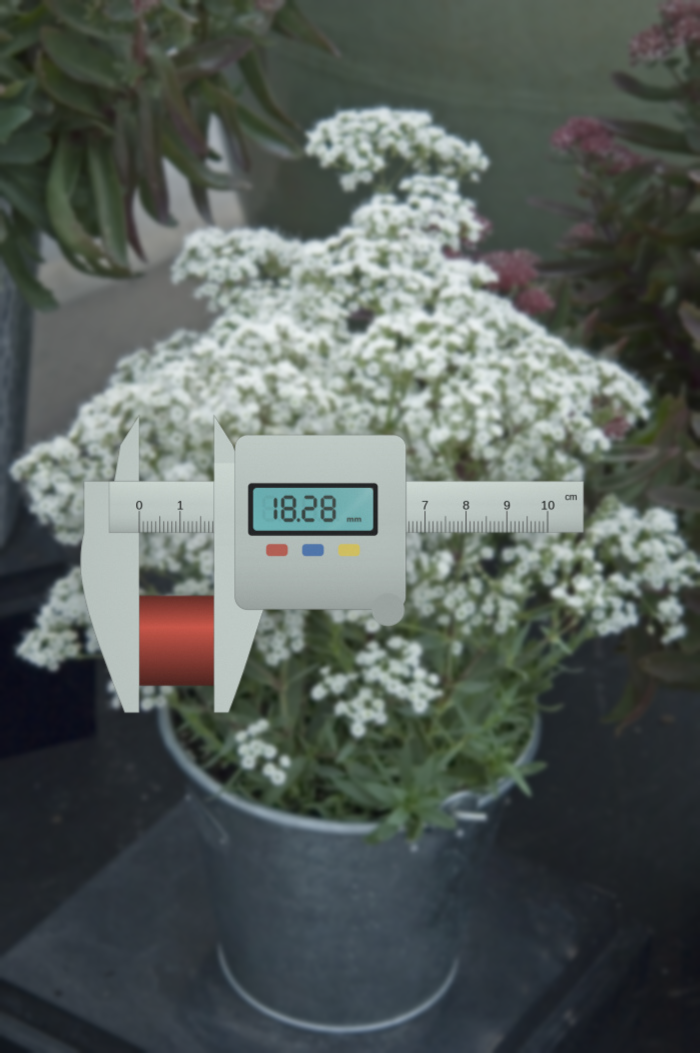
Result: 18.28
